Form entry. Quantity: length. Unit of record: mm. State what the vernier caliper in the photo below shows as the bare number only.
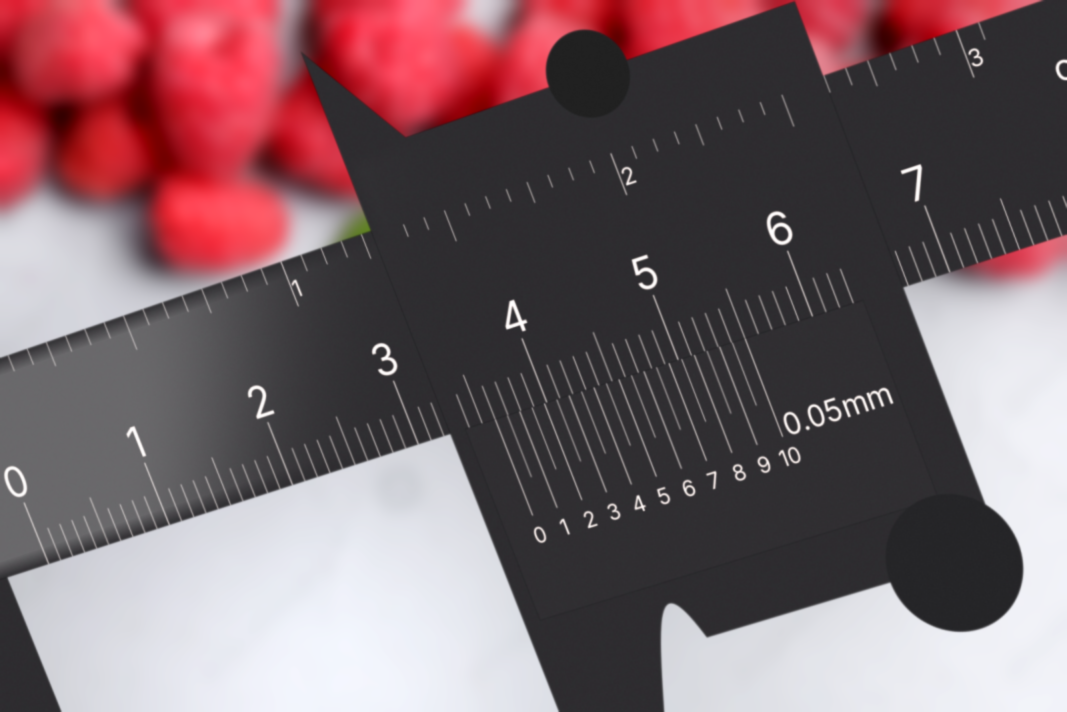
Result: 36.0
